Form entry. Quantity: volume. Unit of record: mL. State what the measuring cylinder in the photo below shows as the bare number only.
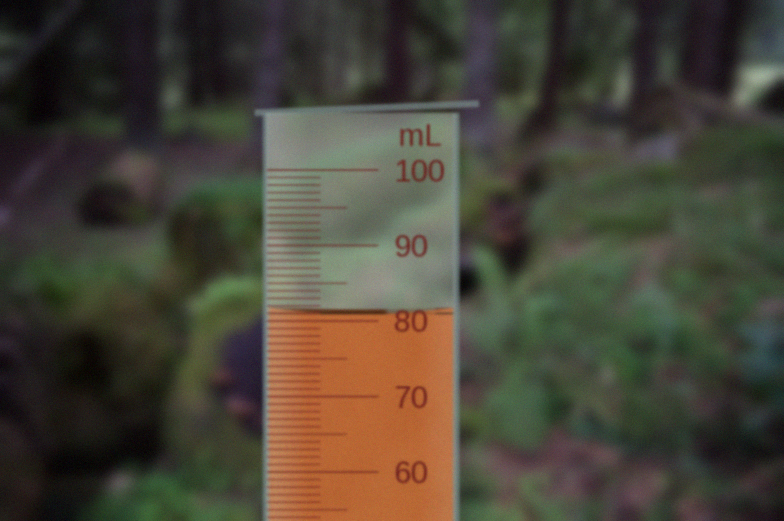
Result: 81
